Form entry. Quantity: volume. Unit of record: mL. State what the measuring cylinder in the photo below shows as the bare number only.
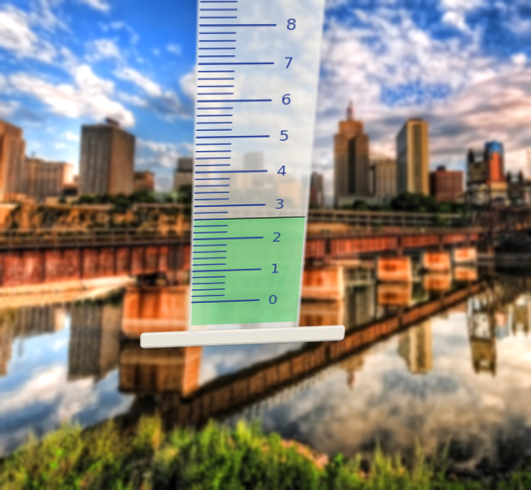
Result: 2.6
